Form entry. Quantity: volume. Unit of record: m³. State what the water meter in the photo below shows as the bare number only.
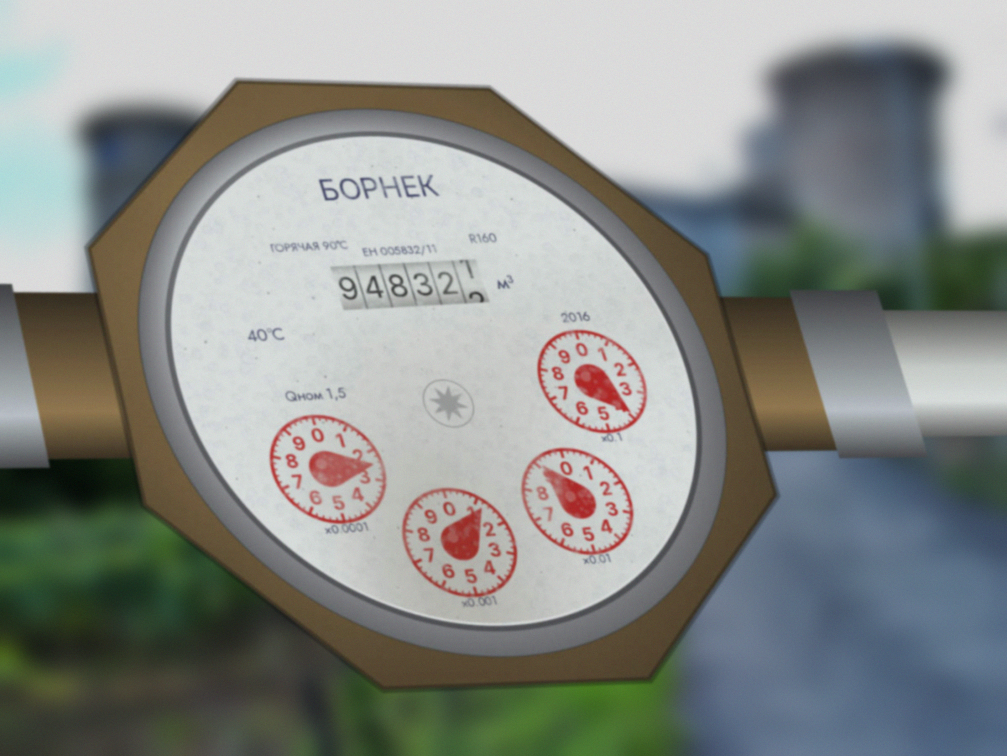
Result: 948321.3912
